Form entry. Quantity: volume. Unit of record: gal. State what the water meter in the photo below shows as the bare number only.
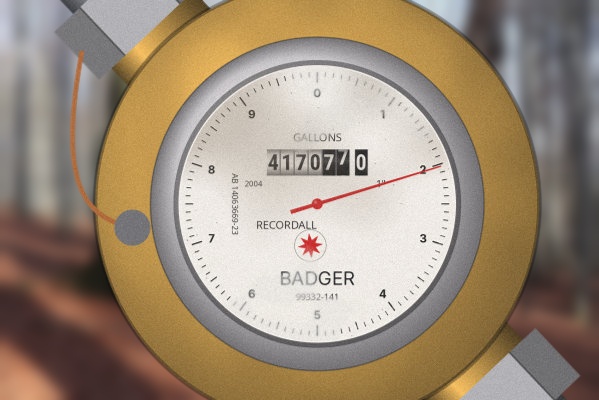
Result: 4170772.0
